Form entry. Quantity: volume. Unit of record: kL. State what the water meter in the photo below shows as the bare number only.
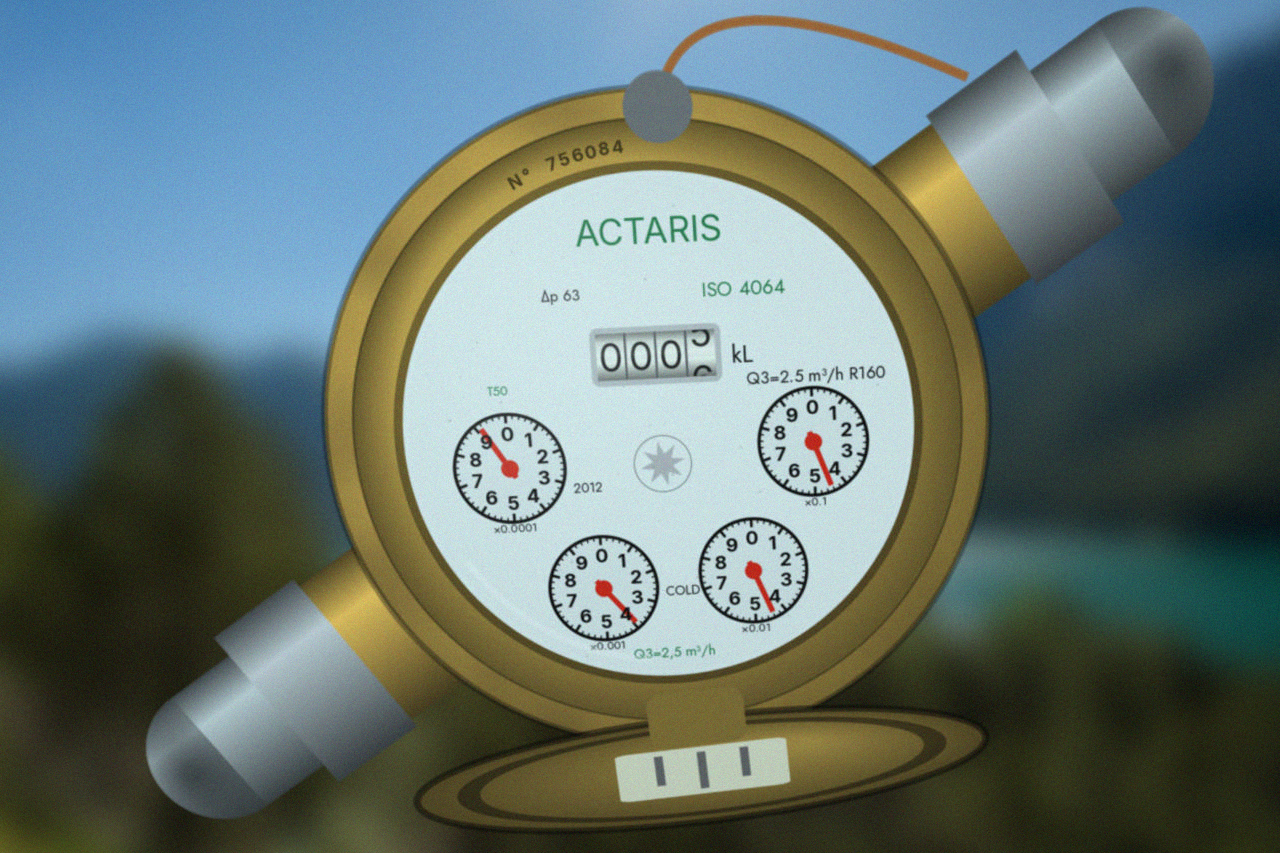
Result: 5.4439
